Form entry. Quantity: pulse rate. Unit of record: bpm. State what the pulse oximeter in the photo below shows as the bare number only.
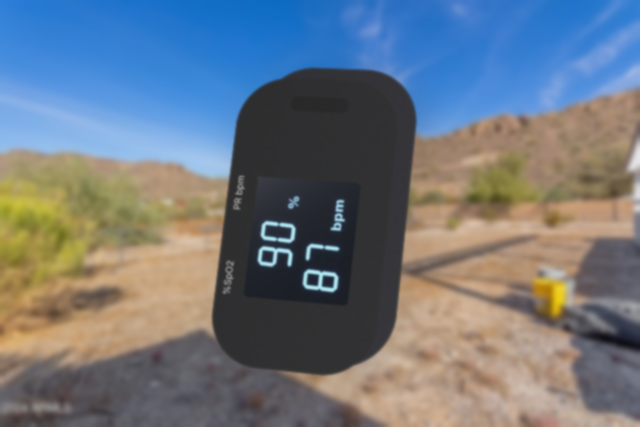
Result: 87
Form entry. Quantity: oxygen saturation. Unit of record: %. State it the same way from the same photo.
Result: 90
